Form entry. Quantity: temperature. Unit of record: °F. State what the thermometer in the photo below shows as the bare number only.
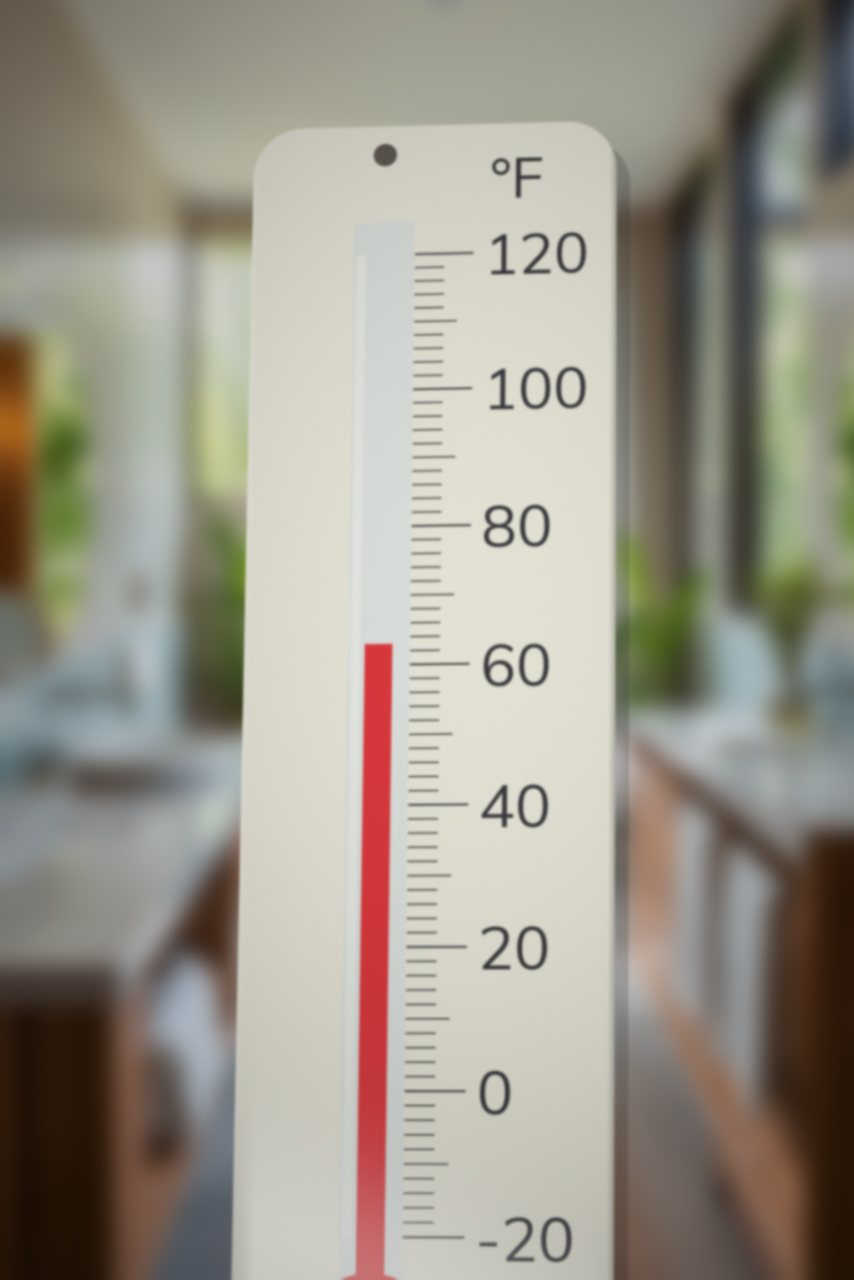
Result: 63
